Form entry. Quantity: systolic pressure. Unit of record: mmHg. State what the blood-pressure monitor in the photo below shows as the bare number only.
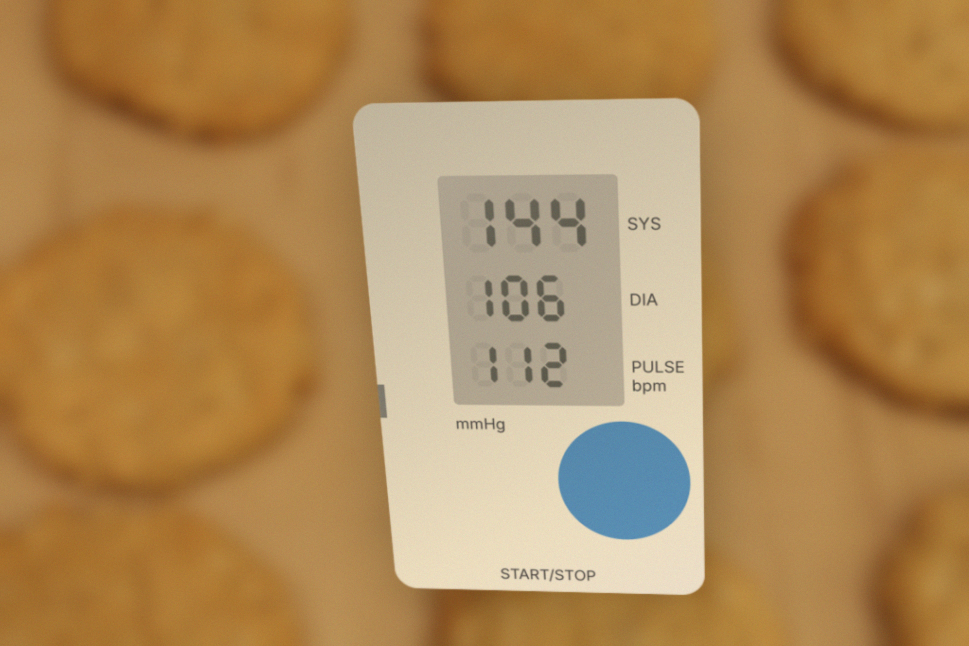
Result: 144
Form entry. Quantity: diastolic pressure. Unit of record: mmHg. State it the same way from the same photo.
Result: 106
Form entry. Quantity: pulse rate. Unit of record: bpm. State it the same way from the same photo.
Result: 112
